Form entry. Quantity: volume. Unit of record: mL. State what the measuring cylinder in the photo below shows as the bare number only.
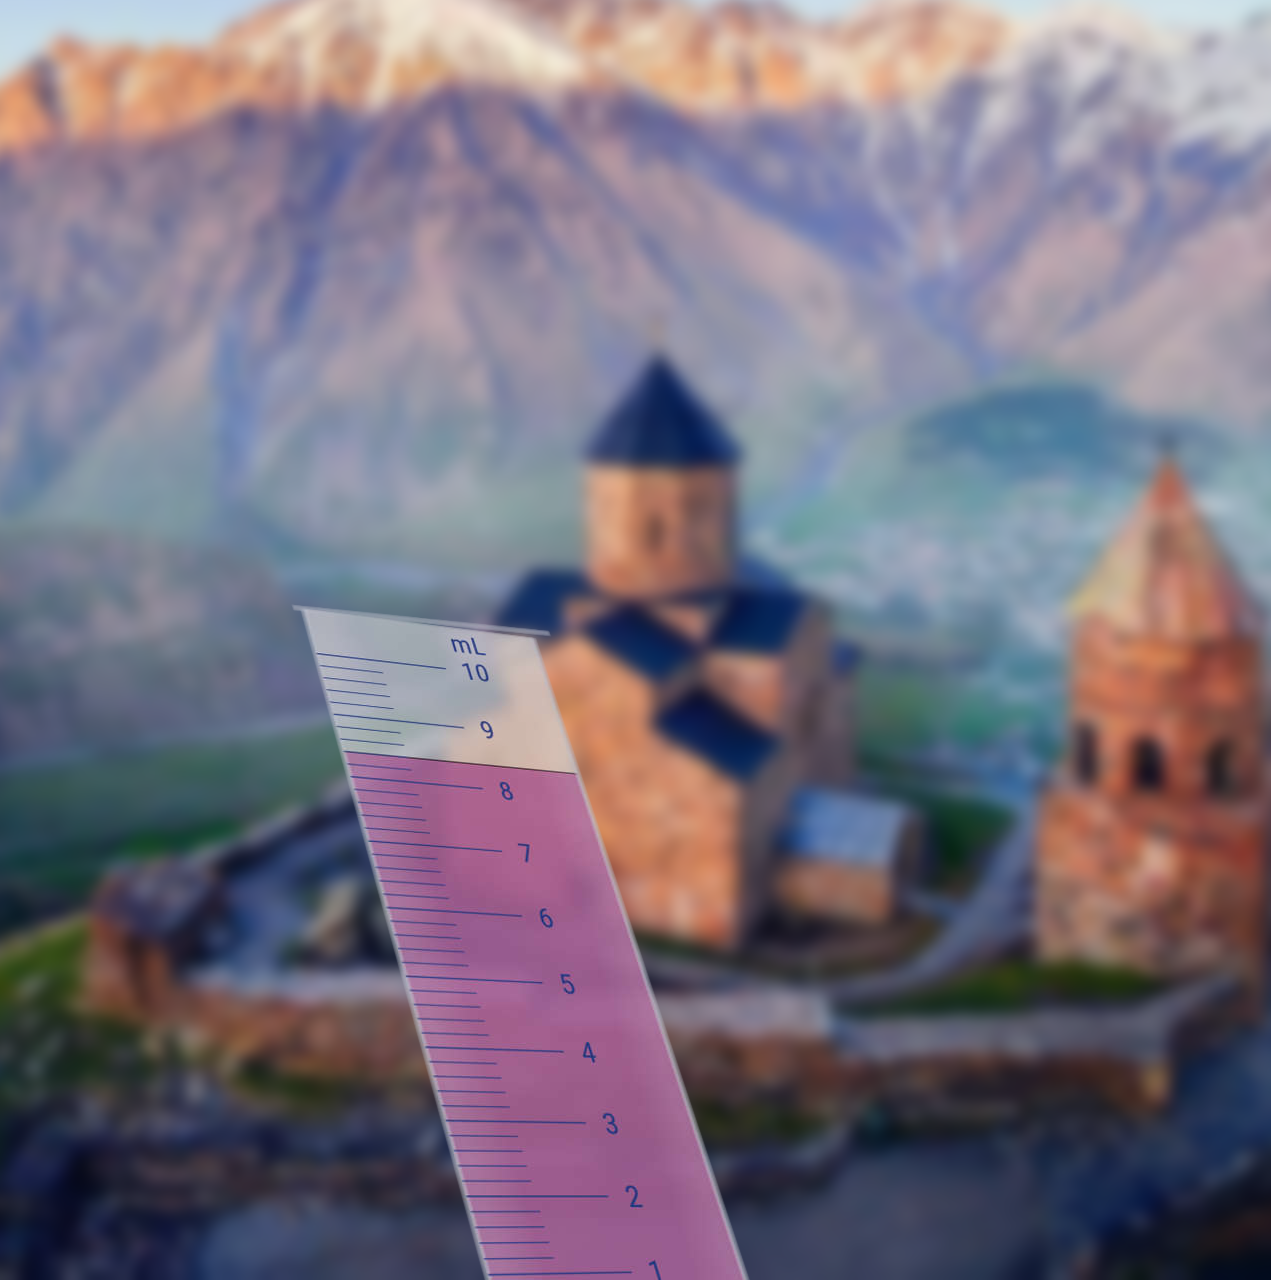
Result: 8.4
